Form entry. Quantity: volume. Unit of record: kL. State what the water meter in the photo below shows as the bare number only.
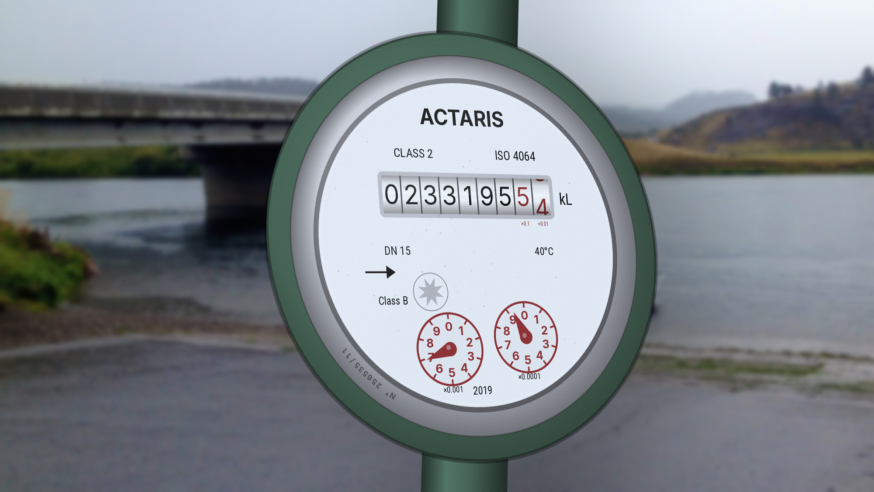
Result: 233195.5369
